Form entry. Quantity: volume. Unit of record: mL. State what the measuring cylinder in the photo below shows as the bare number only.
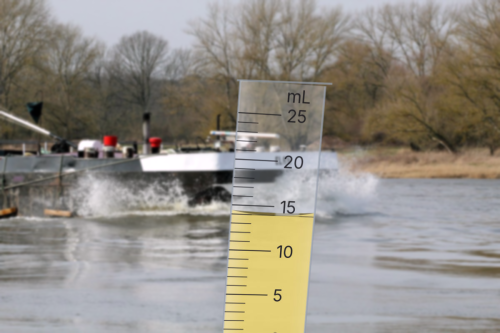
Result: 14
